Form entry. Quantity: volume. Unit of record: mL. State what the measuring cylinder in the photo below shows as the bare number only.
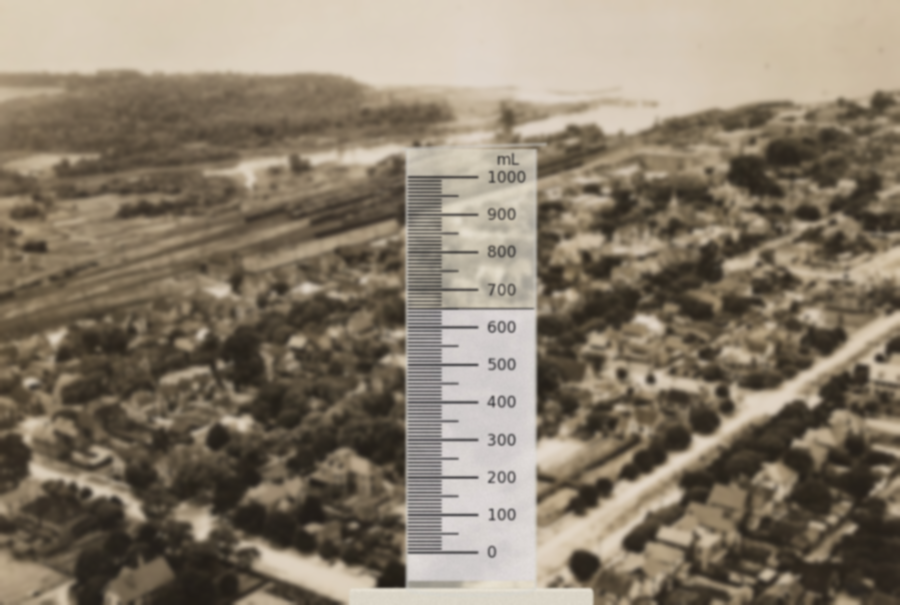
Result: 650
